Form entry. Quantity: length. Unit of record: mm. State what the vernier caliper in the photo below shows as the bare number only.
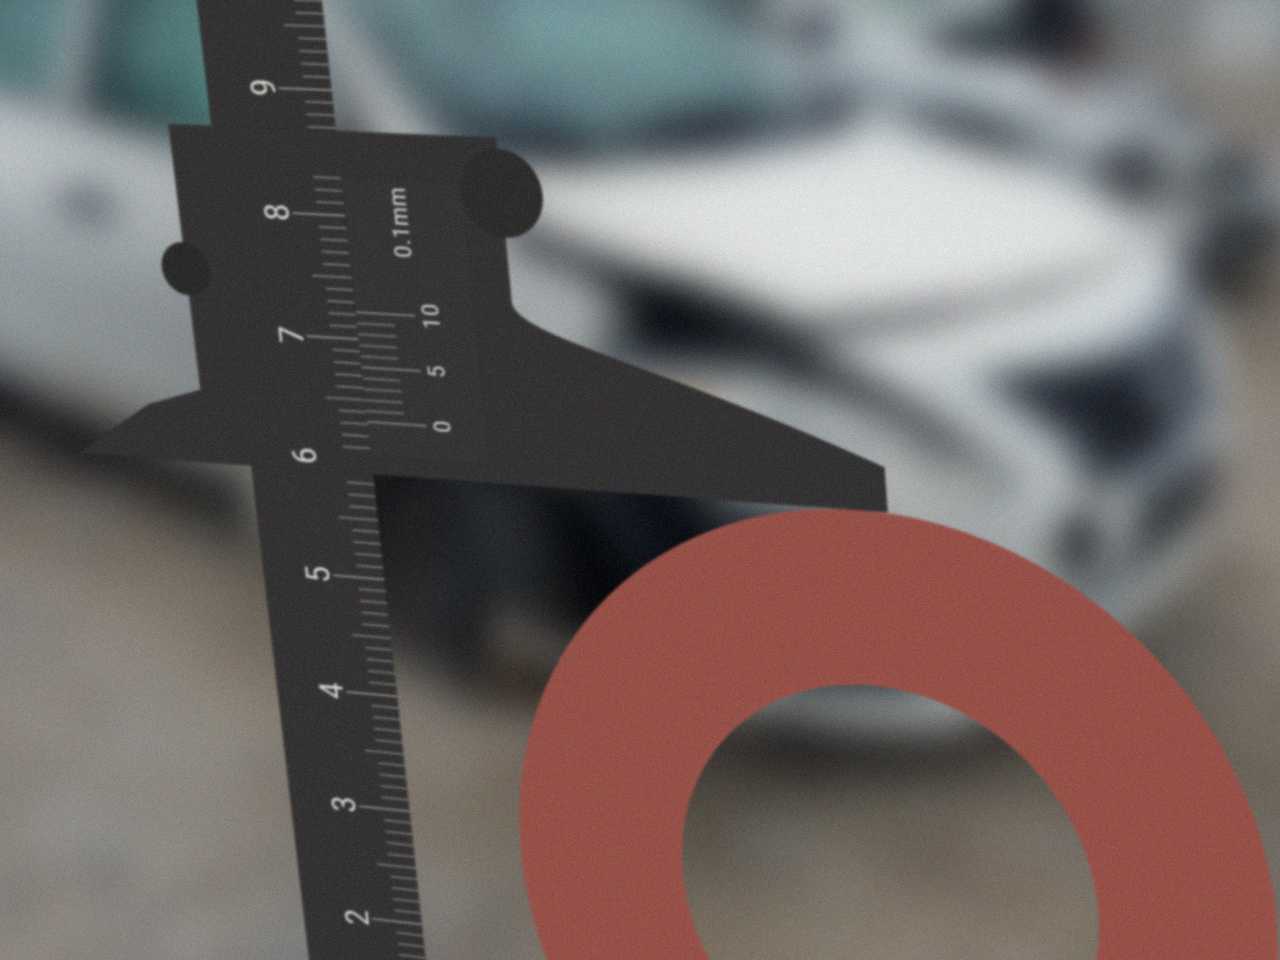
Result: 63.2
